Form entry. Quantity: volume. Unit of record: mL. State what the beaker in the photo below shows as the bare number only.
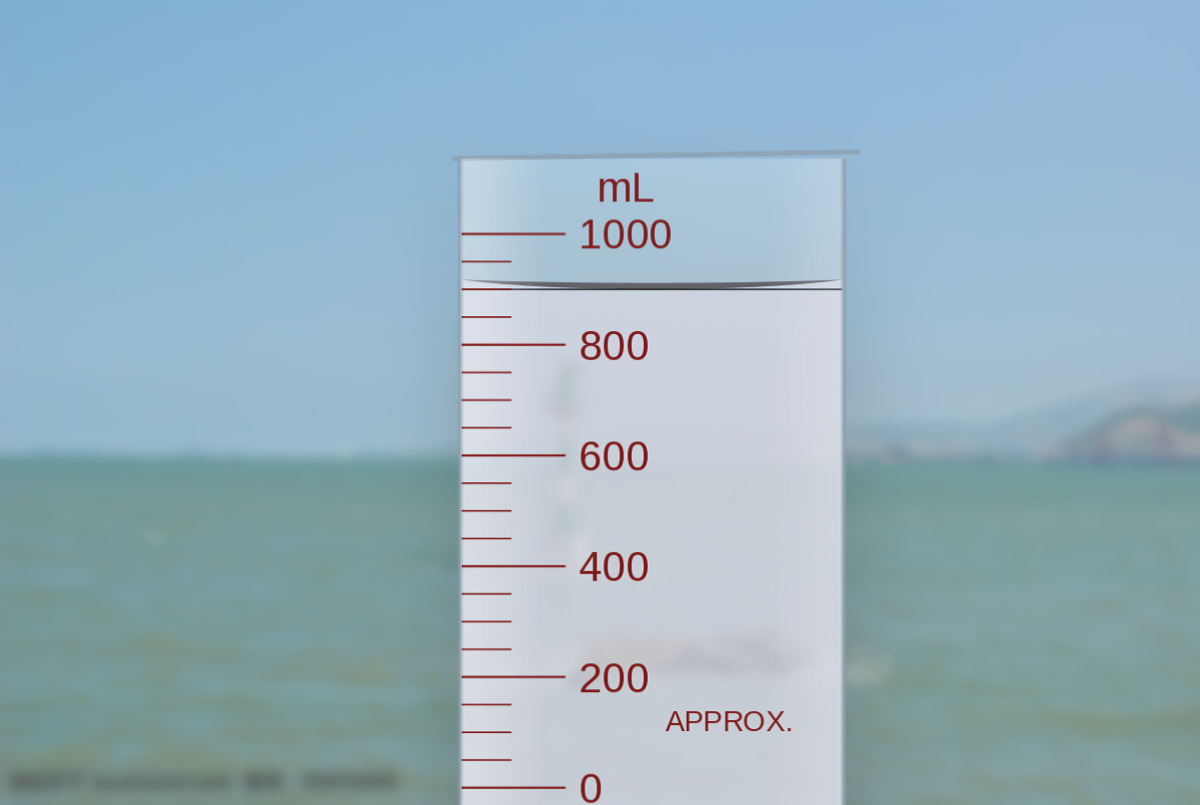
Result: 900
